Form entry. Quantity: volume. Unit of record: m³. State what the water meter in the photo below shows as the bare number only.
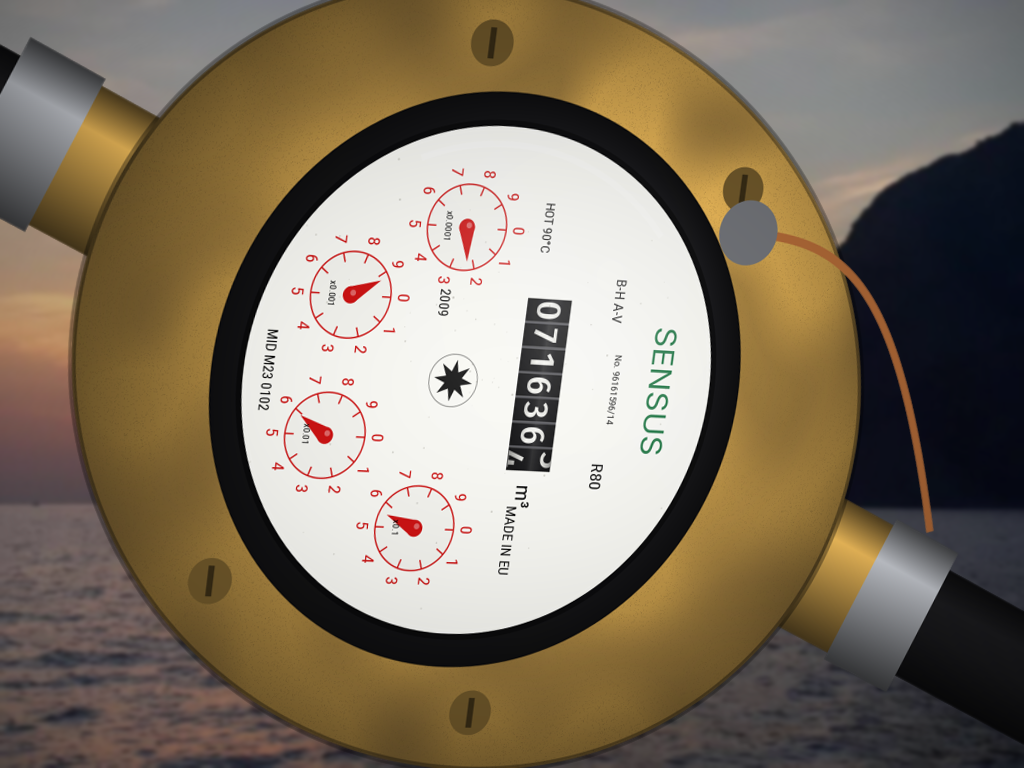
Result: 716363.5592
